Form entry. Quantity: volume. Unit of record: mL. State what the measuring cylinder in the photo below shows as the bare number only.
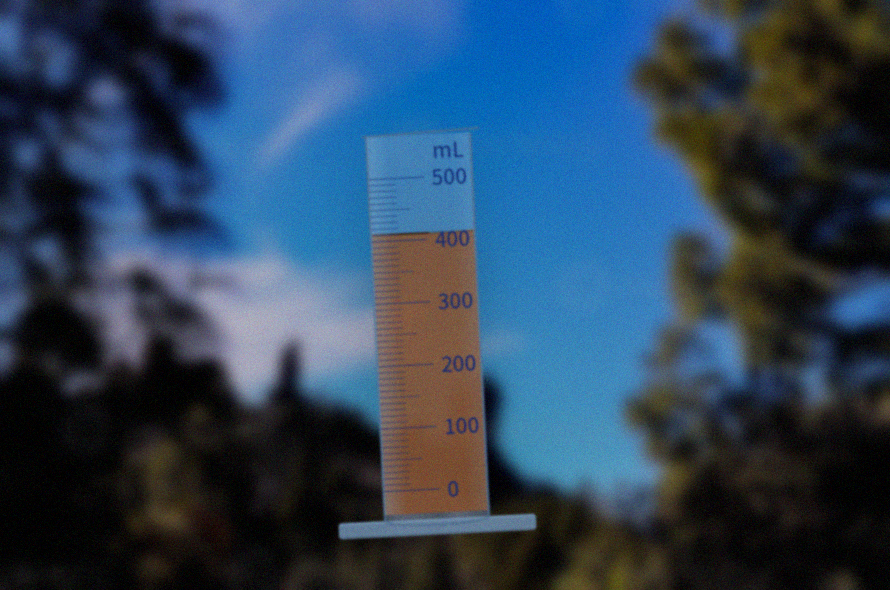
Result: 410
